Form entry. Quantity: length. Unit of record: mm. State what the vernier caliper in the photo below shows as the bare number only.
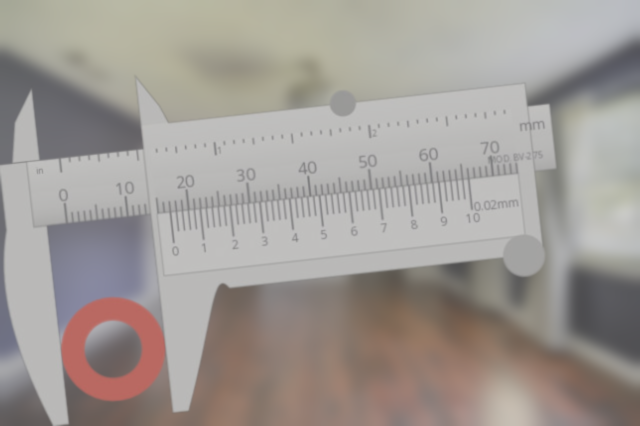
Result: 17.0
